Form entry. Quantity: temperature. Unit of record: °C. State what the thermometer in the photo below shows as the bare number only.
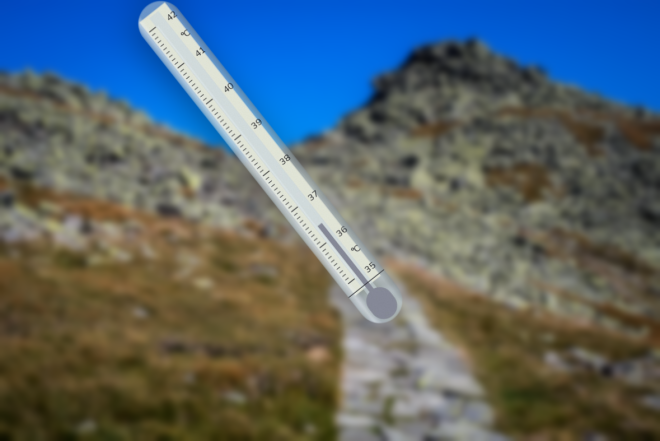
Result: 36.4
